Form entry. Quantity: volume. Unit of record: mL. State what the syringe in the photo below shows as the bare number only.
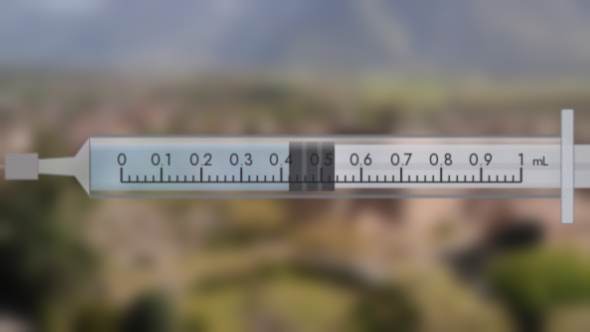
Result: 0.42
